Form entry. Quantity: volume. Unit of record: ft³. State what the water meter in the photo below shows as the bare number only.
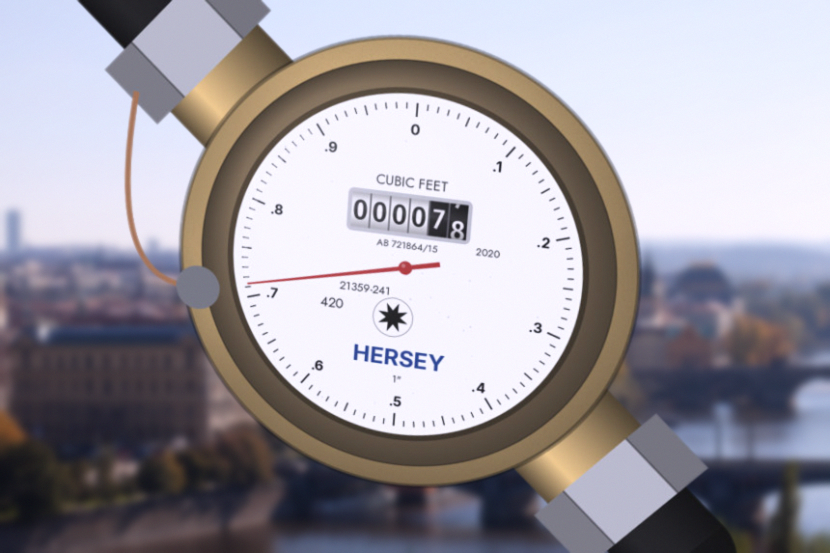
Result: 77.71
